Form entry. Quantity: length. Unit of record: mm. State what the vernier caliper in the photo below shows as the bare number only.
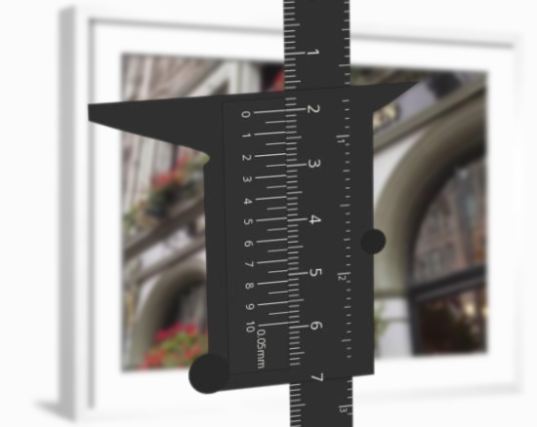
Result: 20.0
